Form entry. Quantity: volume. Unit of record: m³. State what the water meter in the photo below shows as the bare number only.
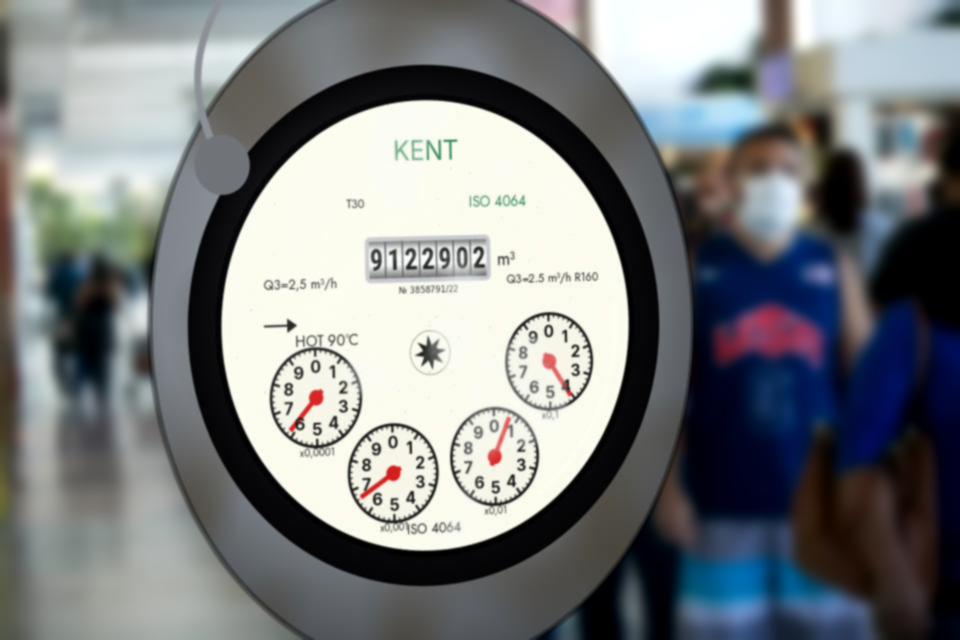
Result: 9122902.4066
